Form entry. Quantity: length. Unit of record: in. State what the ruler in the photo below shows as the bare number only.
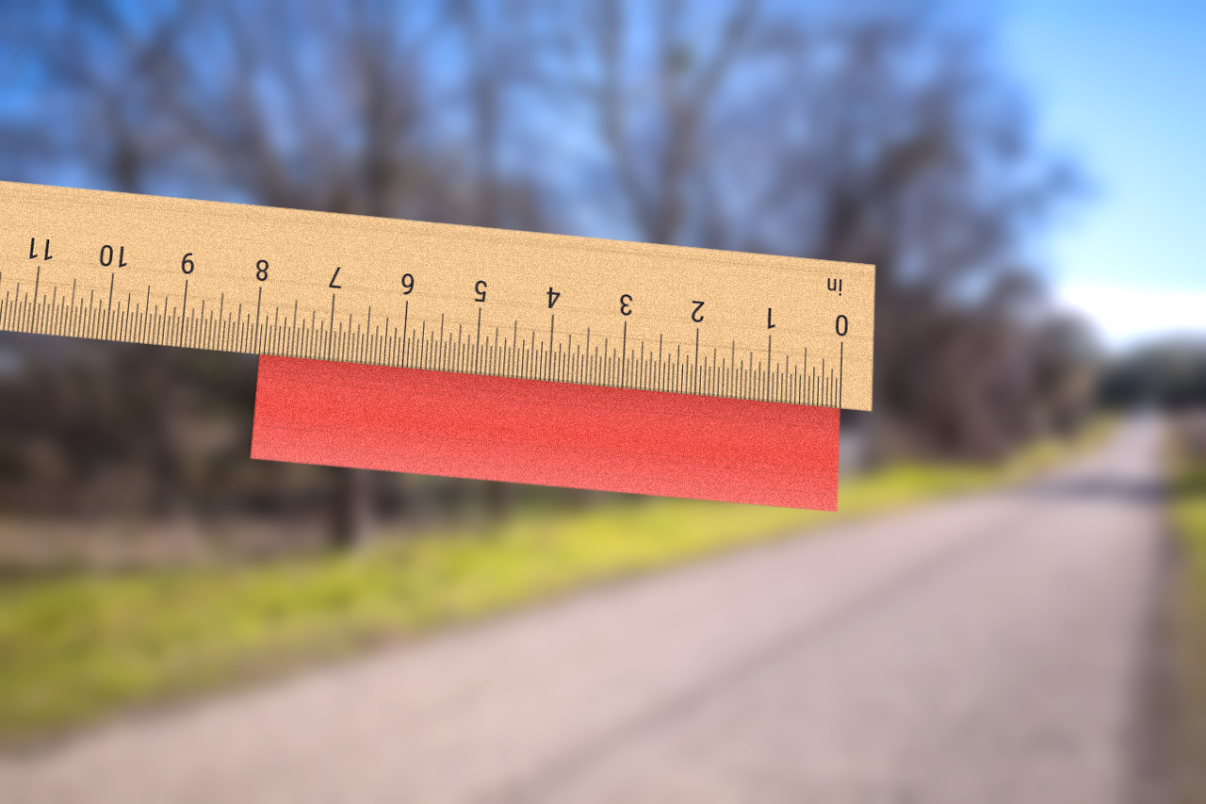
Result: 7.9375
